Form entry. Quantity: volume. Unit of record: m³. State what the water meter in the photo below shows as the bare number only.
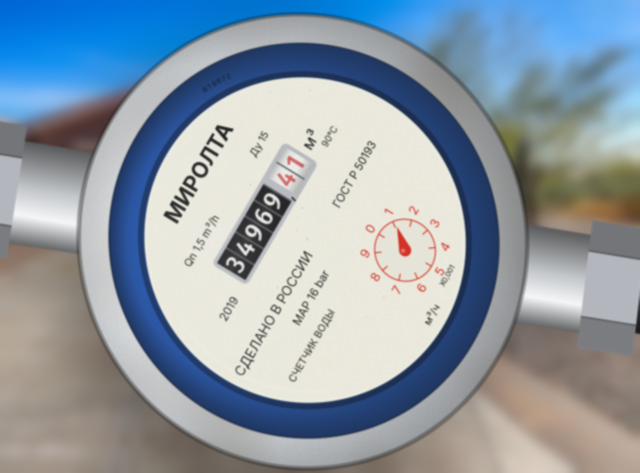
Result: 34969.411
